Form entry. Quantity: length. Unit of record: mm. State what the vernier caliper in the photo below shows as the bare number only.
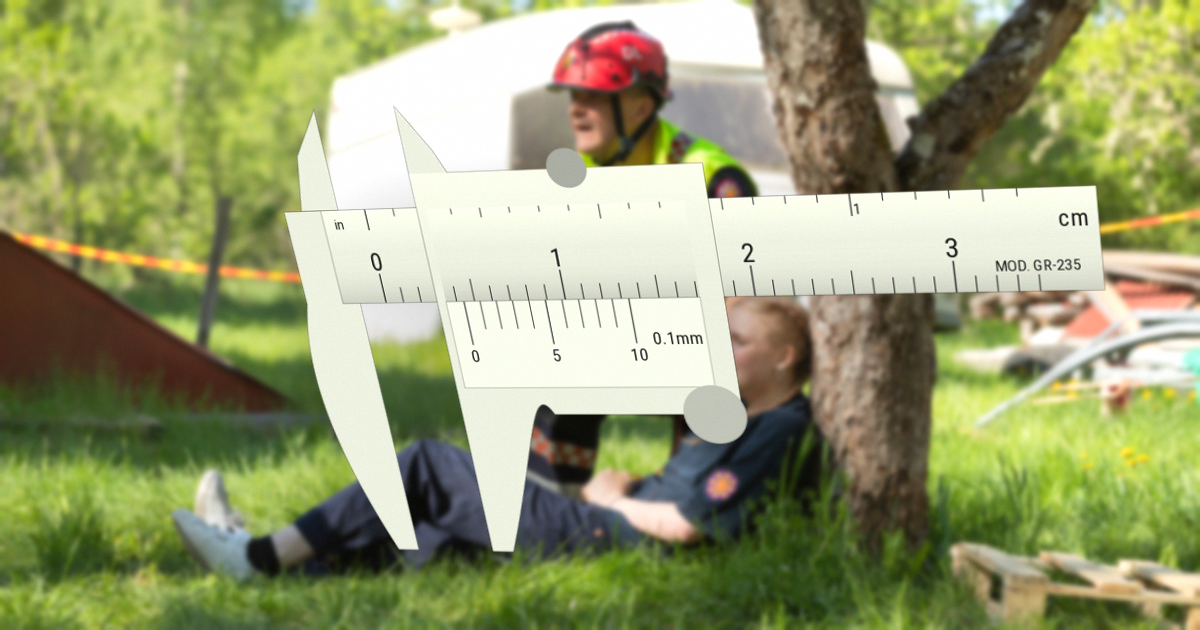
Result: 4.4
